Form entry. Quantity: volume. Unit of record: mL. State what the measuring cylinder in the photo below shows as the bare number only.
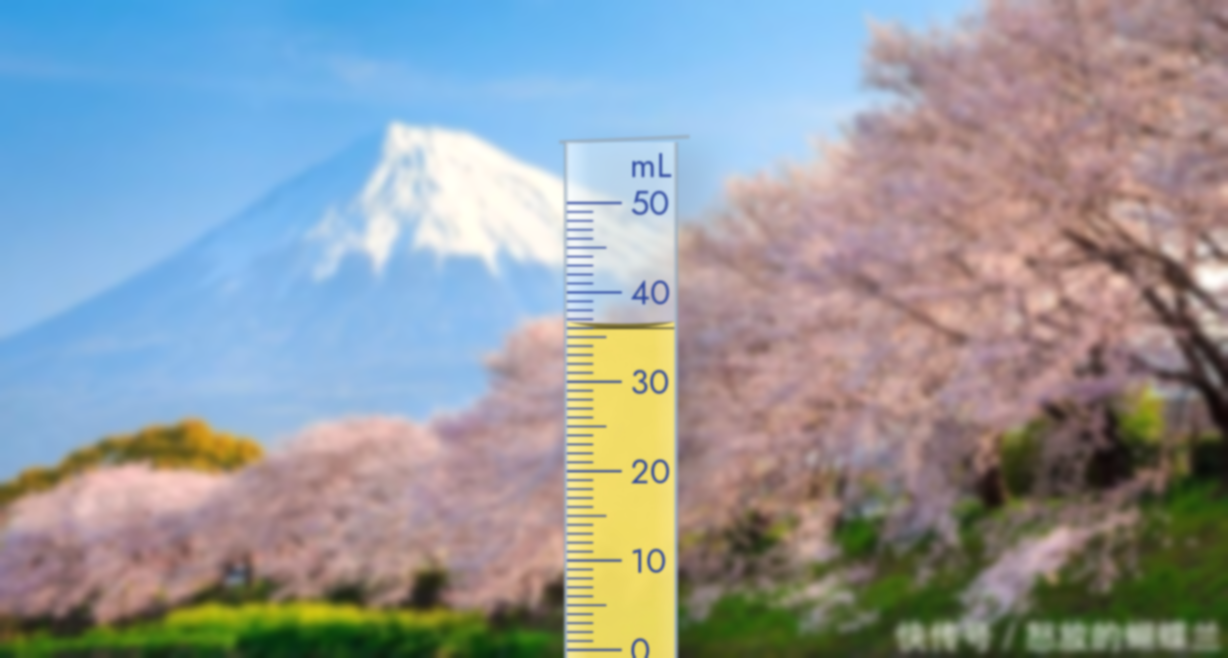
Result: 36
